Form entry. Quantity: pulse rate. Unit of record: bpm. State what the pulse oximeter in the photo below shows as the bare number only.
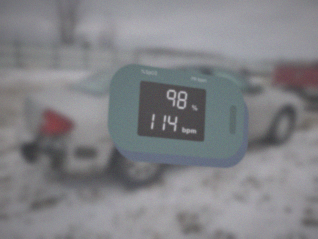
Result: 114
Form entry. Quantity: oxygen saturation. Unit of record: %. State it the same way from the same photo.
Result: 98
